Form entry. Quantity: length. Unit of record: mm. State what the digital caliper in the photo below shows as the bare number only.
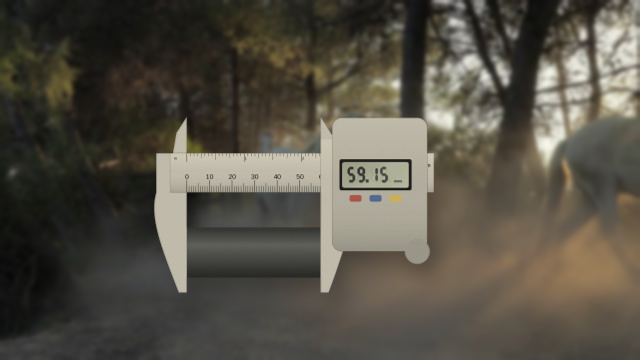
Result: 59.15
